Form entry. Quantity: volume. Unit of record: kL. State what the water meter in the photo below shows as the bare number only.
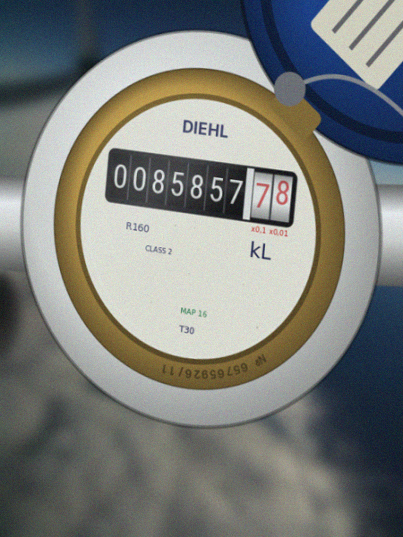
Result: 85857.78
